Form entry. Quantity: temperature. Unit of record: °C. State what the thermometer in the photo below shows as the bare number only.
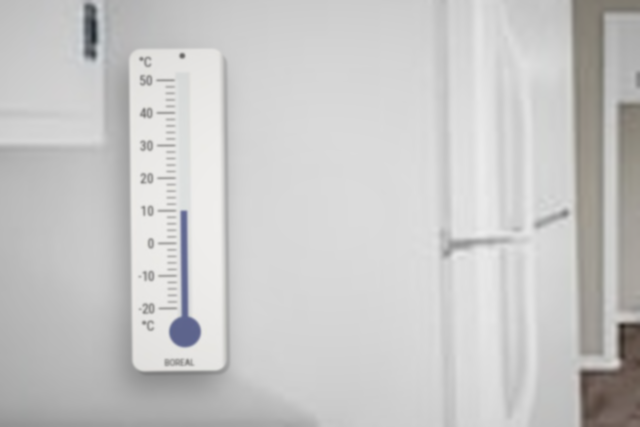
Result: 10
